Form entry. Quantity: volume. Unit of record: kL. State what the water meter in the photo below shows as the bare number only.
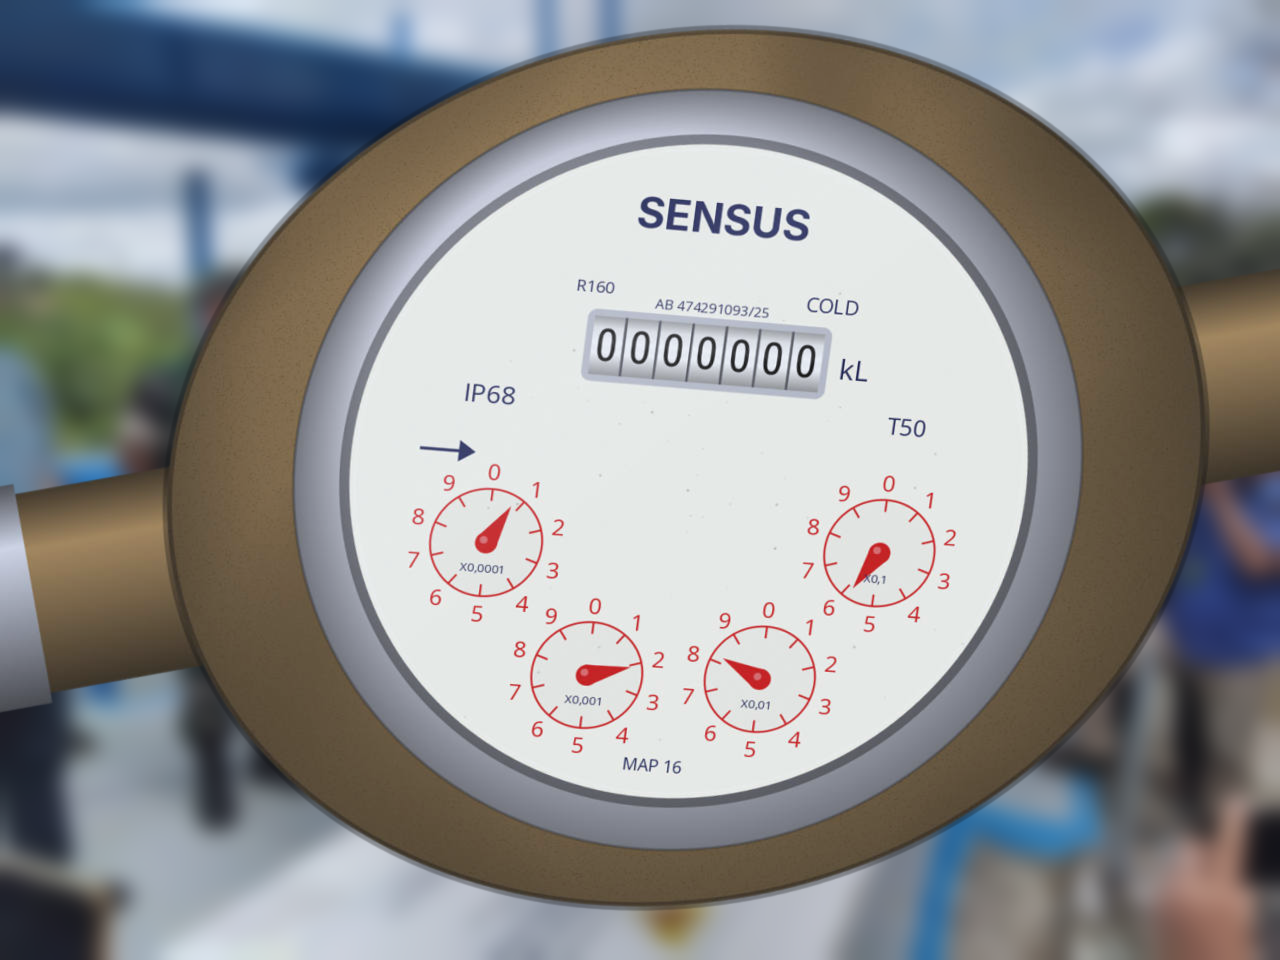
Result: 0.5820
